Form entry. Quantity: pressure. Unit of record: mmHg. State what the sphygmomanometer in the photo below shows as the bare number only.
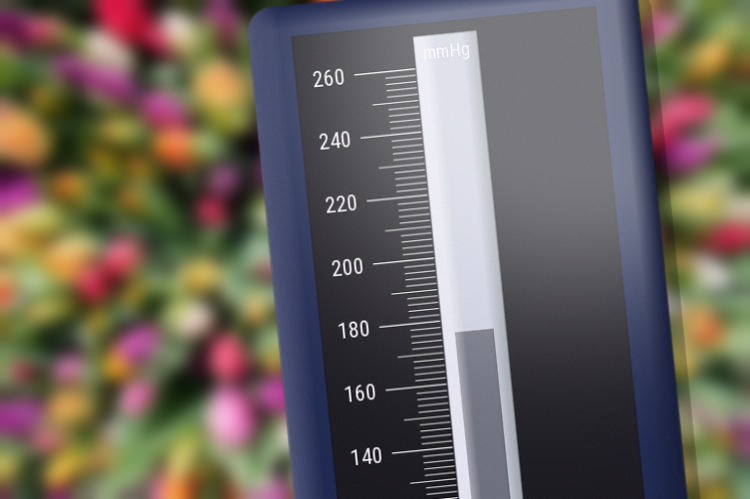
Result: 176
